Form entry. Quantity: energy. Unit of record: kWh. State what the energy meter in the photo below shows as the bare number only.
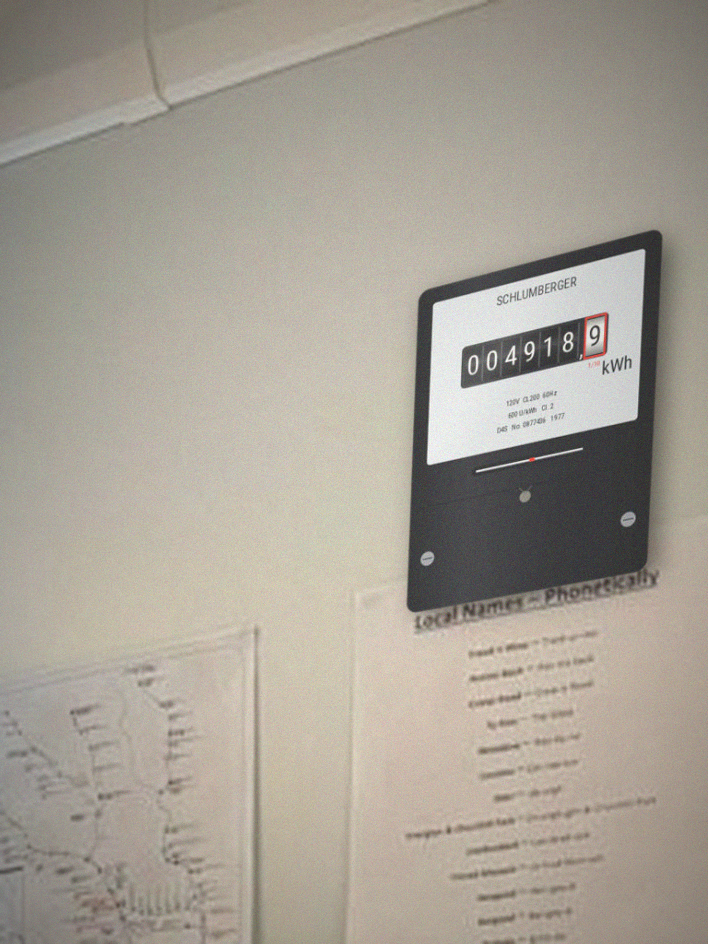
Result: 4918.9
